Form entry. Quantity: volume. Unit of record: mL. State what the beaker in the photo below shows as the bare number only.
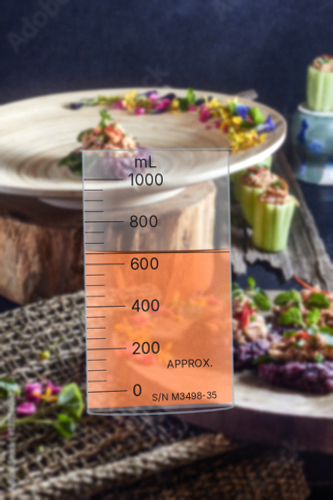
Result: 650
